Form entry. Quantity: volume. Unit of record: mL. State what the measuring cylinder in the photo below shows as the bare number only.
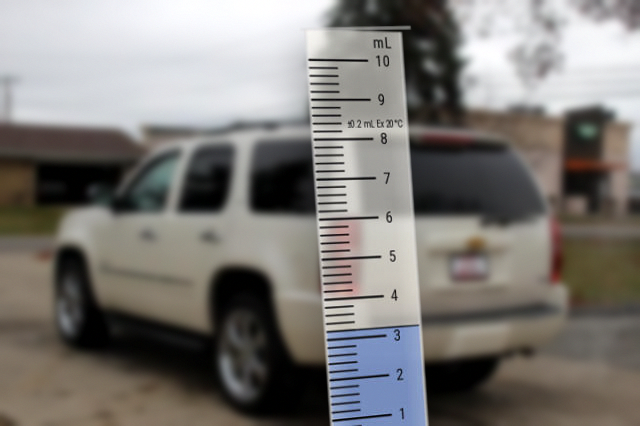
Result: 3.2
